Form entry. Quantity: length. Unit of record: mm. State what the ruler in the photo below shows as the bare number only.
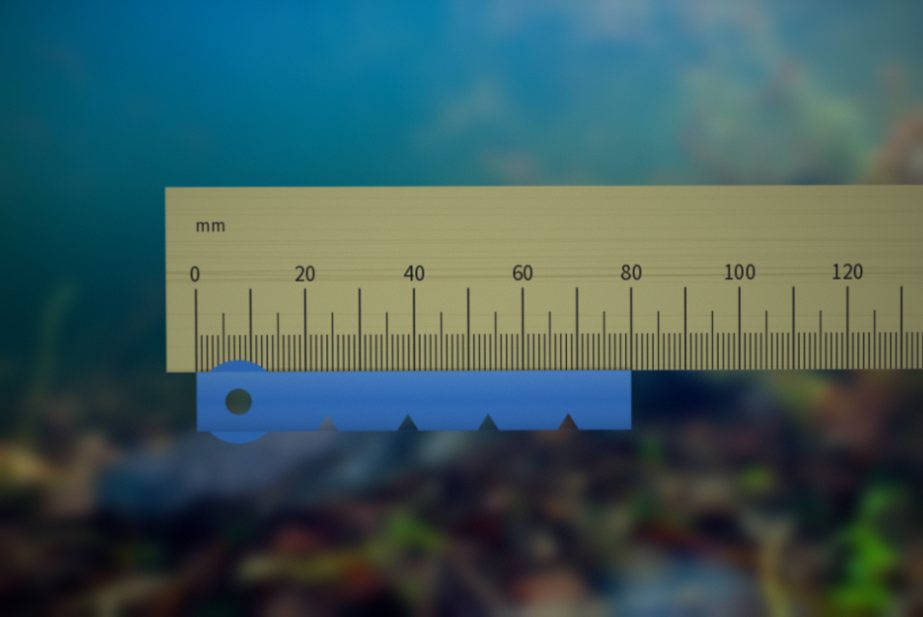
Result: 80
